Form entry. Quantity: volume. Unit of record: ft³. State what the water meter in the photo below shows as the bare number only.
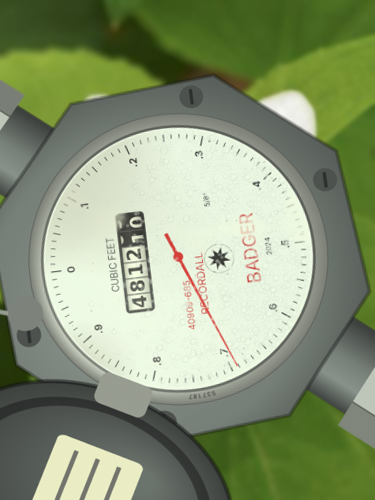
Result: 481209.69
